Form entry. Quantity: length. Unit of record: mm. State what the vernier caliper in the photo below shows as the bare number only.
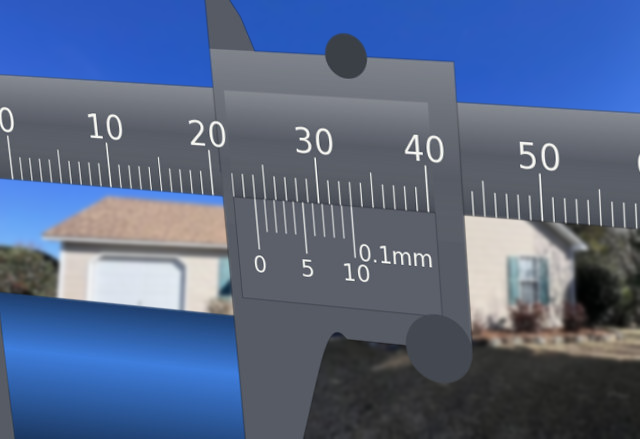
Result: 24.0
